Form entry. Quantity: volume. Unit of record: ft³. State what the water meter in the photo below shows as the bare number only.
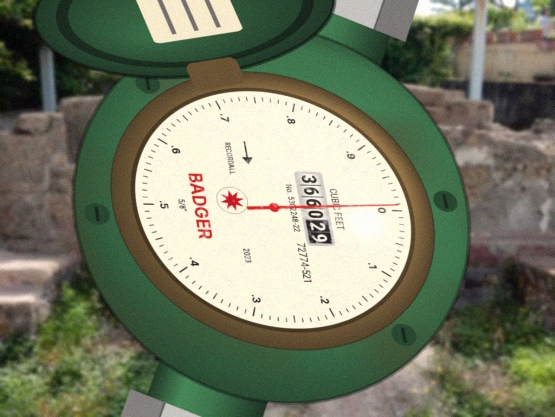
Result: 366028.99
